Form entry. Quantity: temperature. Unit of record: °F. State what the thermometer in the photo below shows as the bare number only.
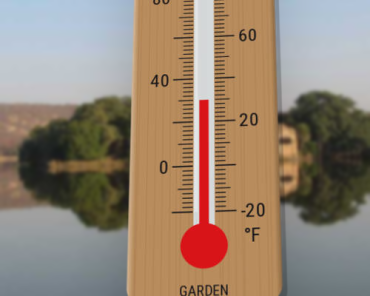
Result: 30
